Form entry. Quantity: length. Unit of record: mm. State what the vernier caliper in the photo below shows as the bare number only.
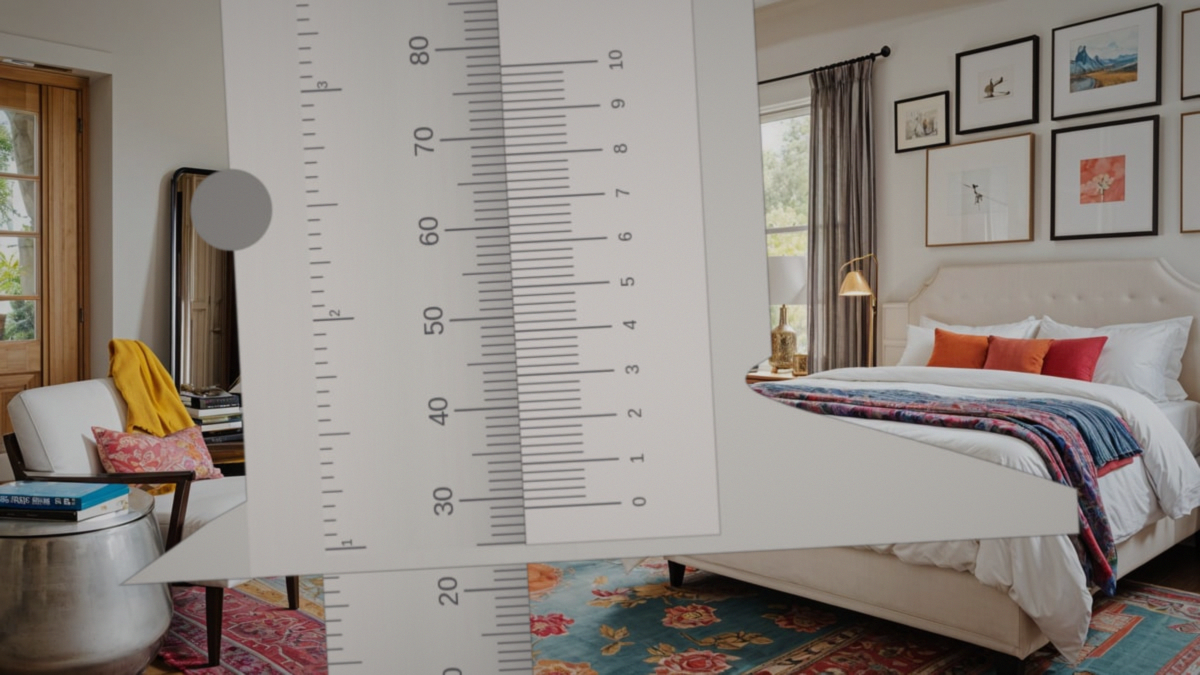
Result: 28.8
